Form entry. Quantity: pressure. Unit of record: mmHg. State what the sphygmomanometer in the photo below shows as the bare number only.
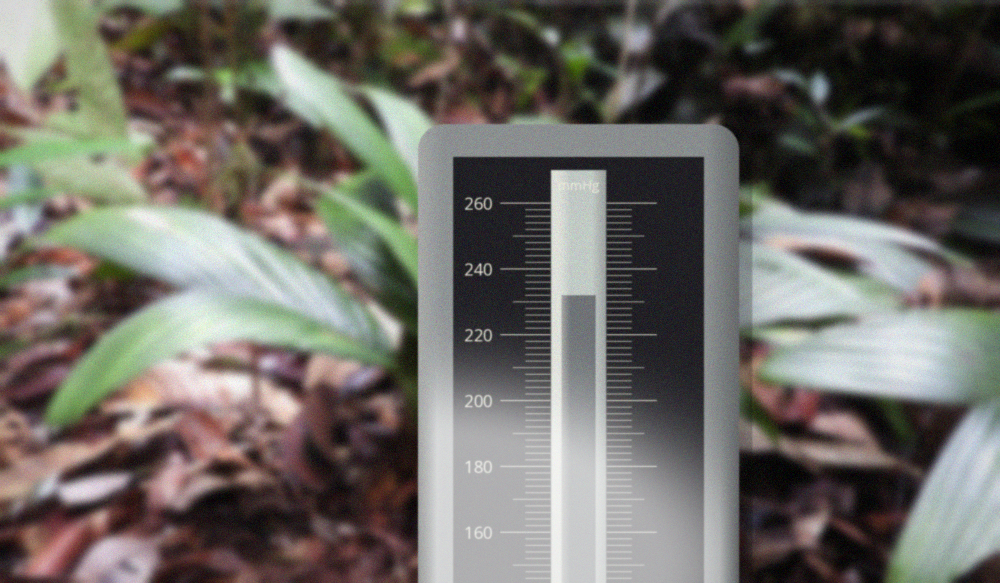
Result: 232
